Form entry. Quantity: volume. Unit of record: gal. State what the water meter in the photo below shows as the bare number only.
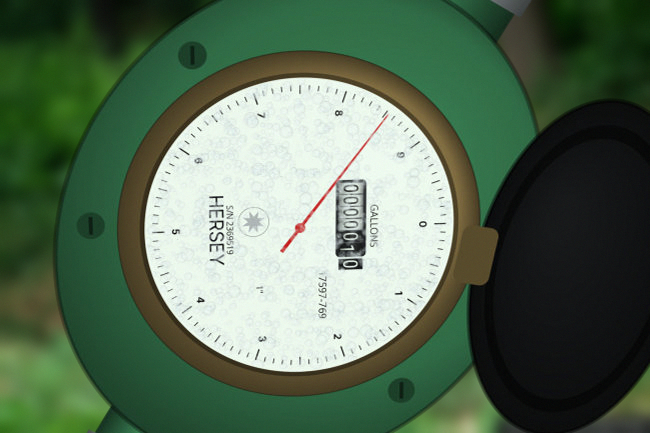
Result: 8.5
